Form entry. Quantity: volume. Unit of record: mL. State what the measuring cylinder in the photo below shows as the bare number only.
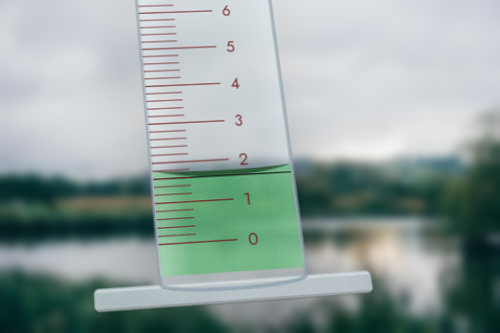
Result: 1.6
